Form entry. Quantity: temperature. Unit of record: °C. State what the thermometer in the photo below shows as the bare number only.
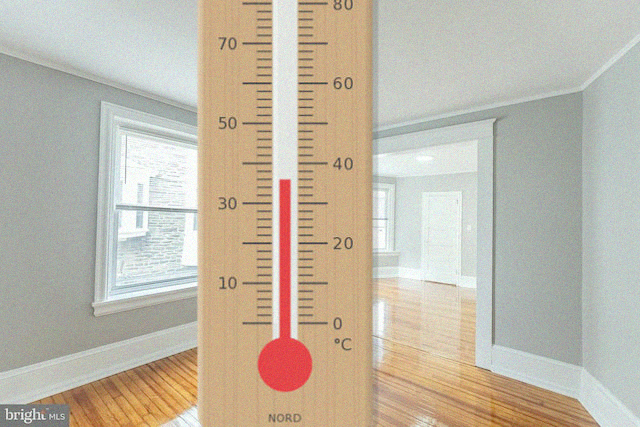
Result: 36
